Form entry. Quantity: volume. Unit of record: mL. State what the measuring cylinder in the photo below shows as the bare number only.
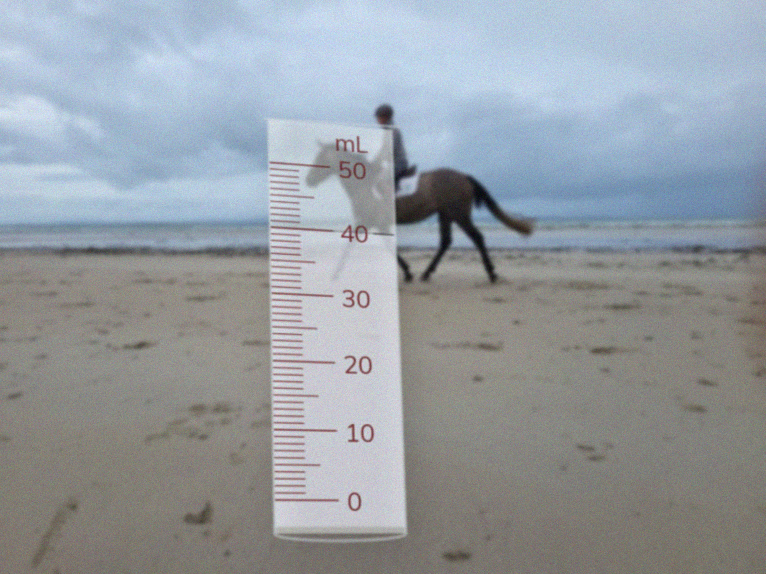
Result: 40
